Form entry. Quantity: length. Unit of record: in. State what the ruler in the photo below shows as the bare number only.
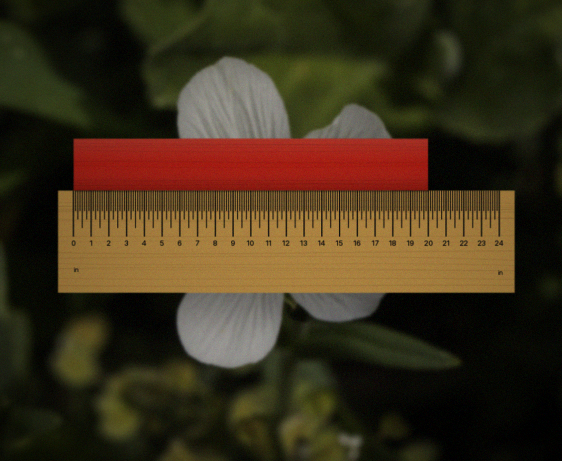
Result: 20
